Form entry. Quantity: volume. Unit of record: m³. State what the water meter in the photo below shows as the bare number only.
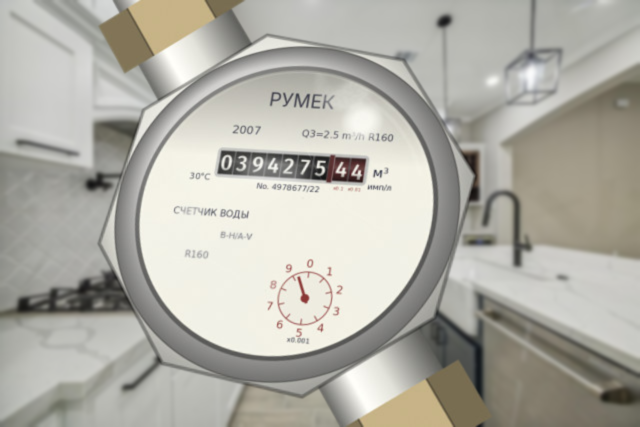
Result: 394275.439
